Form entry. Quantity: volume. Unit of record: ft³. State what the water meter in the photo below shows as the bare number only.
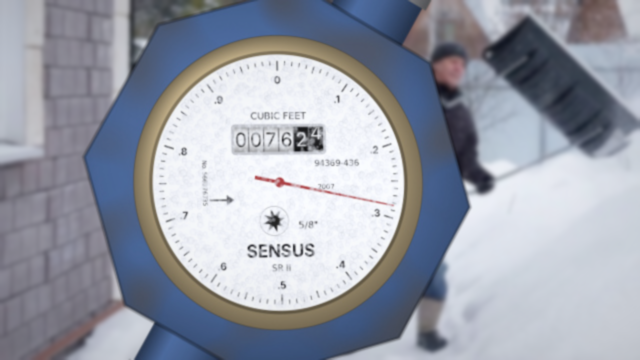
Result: 7624.28
